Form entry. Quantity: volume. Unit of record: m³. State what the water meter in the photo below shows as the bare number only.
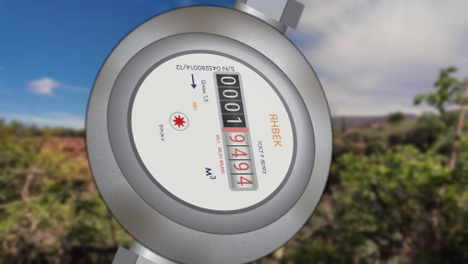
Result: 1.9494
